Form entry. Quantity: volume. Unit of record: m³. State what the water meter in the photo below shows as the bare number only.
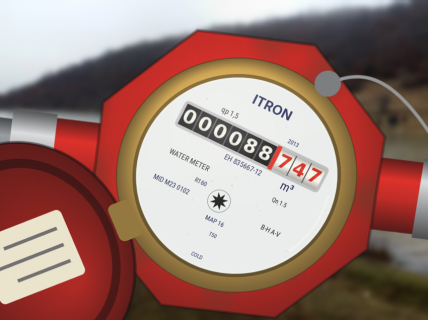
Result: 88.747
